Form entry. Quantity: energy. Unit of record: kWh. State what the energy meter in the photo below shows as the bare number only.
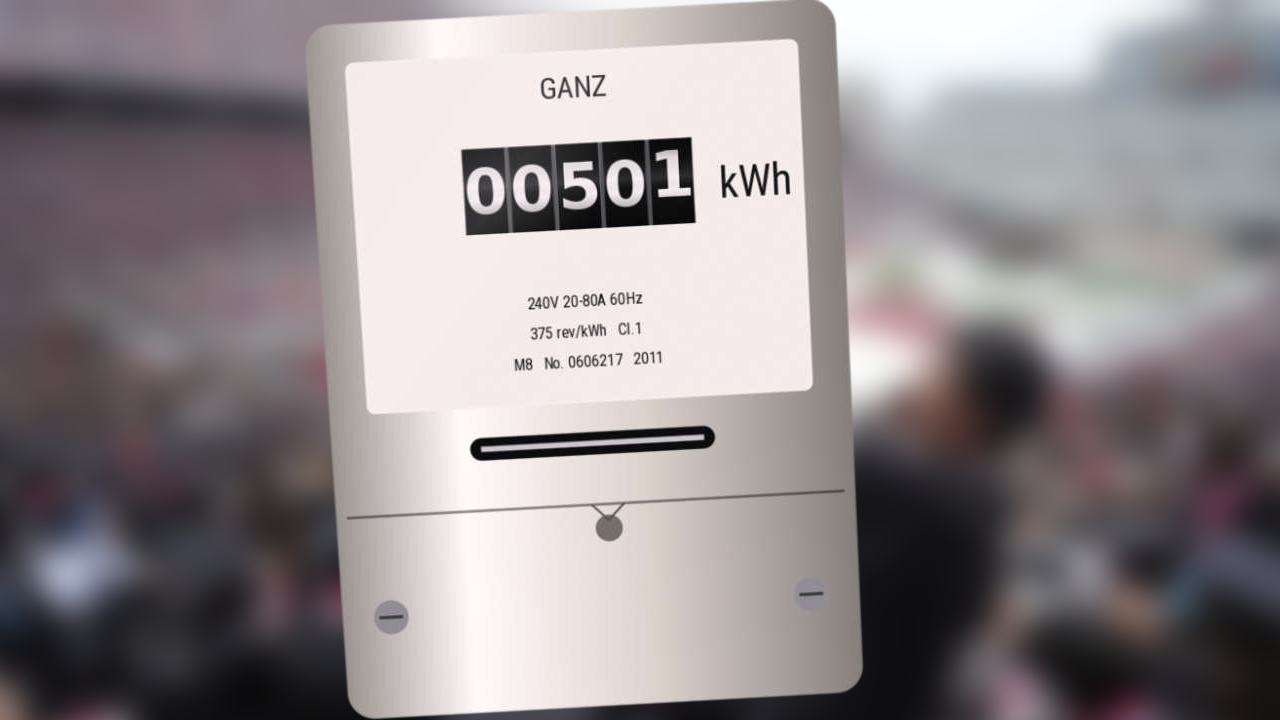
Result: 501
